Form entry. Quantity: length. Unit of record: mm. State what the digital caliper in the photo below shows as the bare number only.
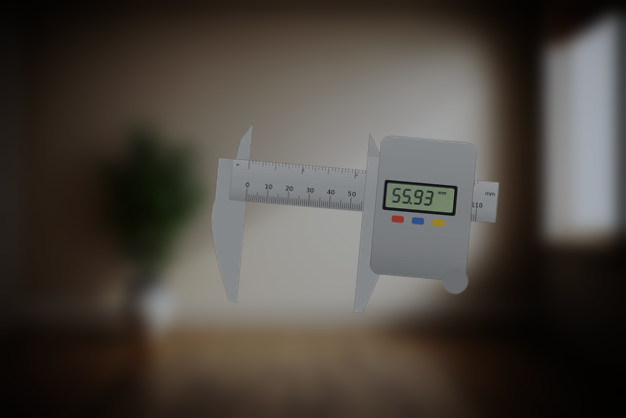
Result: 55.93
